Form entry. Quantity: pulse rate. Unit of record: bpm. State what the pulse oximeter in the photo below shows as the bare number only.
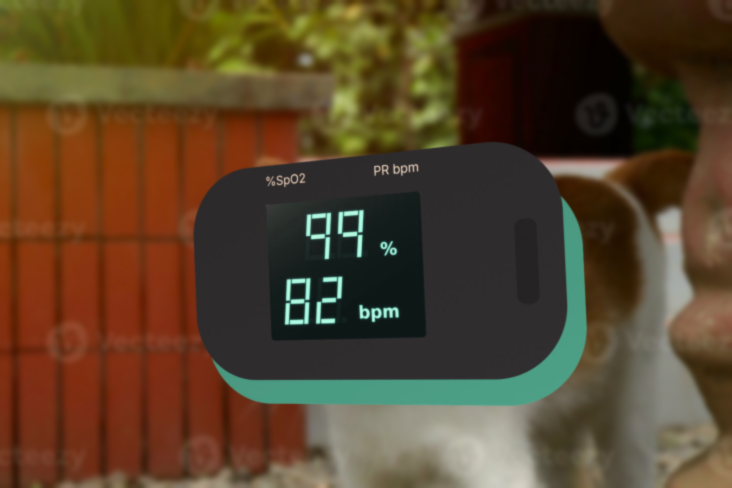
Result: 82
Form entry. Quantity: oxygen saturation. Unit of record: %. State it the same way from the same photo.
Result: 99
